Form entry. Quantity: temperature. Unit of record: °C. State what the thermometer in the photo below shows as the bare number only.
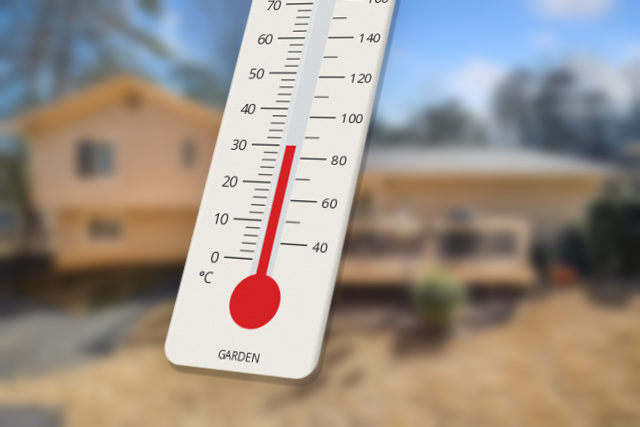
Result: 30
